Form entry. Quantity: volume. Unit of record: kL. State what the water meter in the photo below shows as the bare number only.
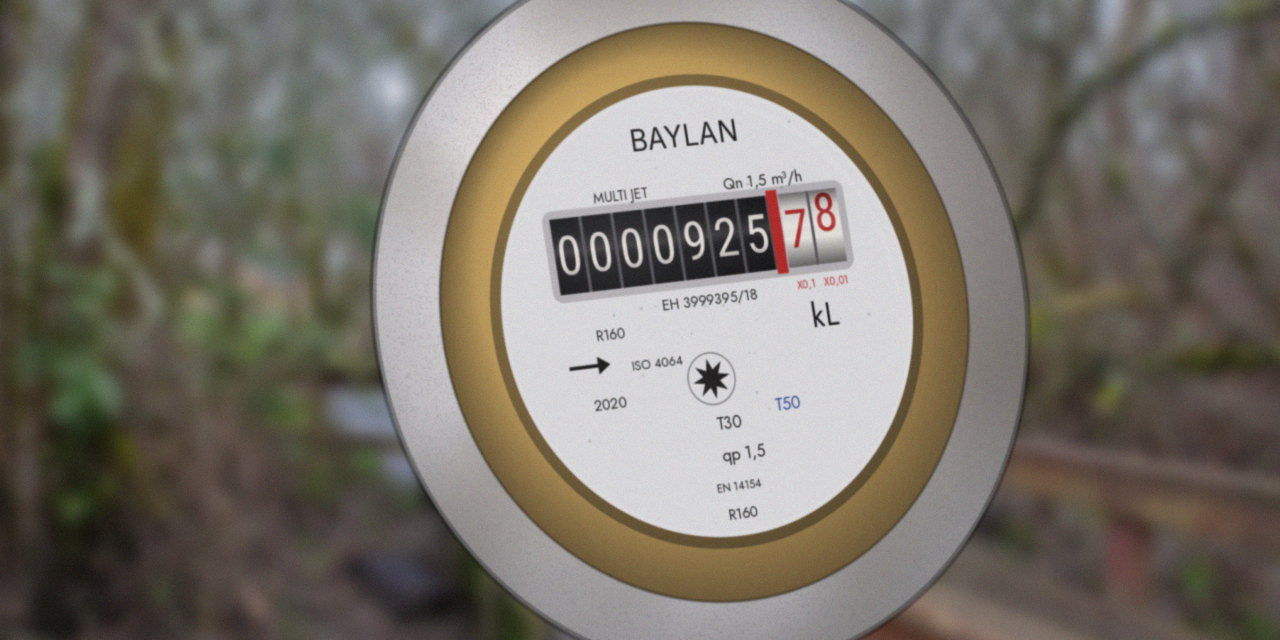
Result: 925.78
